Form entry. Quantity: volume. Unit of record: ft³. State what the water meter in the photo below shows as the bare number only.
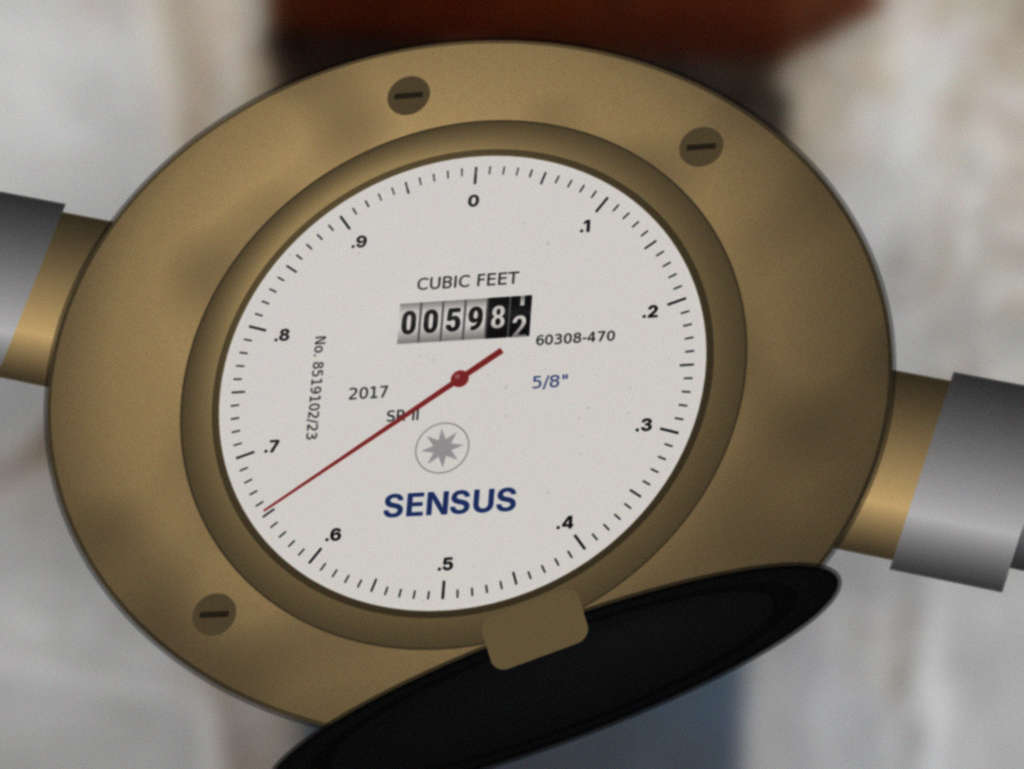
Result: 5981.65
